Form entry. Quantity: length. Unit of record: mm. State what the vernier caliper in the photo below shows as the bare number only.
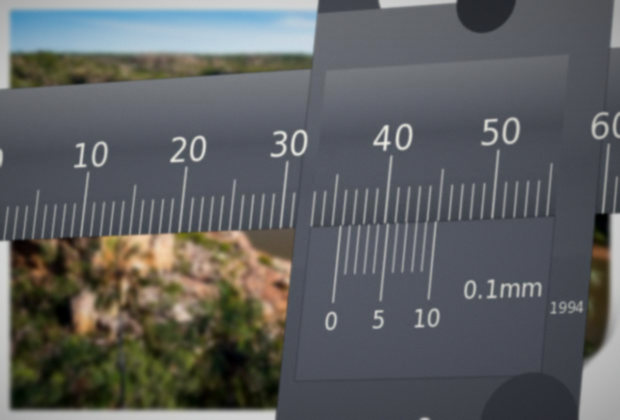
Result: 35.8
